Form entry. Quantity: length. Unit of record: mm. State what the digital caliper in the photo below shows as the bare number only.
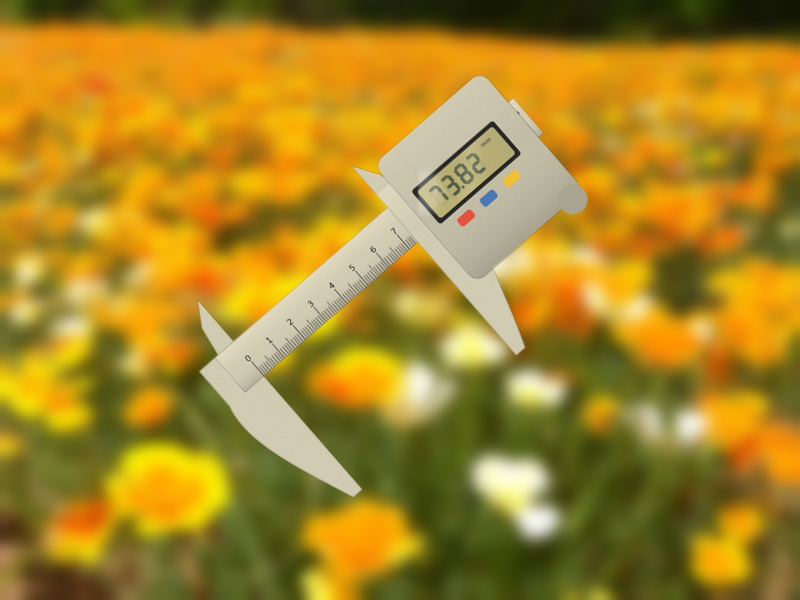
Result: 73.82
